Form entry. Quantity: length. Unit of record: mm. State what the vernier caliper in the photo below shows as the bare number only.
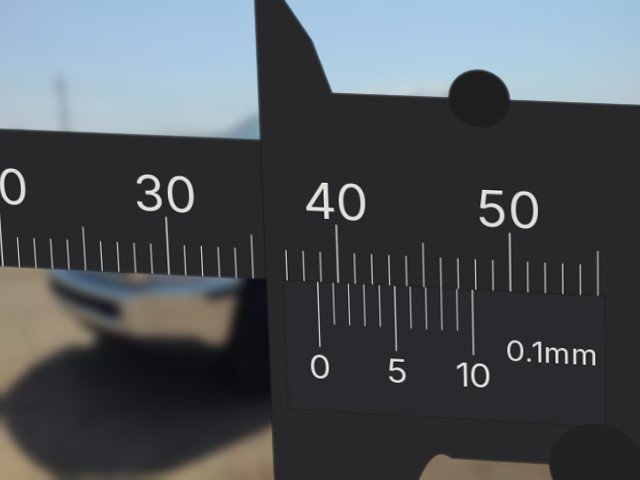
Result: 38.8
